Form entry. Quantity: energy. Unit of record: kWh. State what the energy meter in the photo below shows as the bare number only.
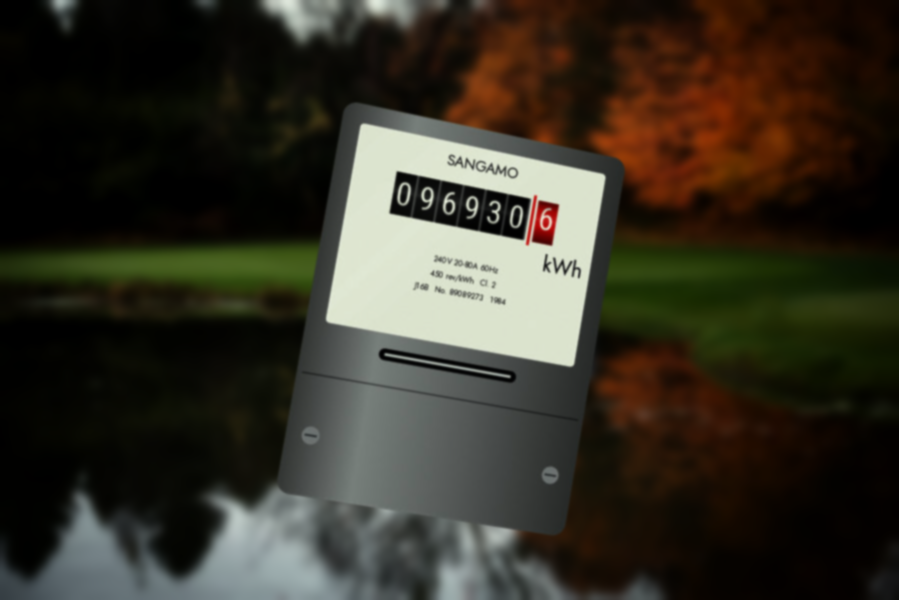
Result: 96930.6
